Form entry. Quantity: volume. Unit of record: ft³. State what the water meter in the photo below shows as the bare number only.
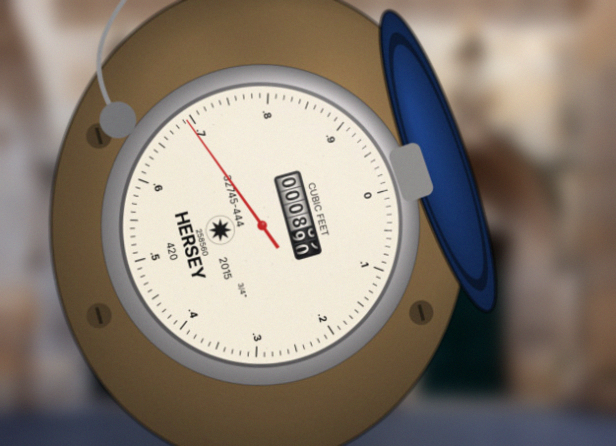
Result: 889.69
